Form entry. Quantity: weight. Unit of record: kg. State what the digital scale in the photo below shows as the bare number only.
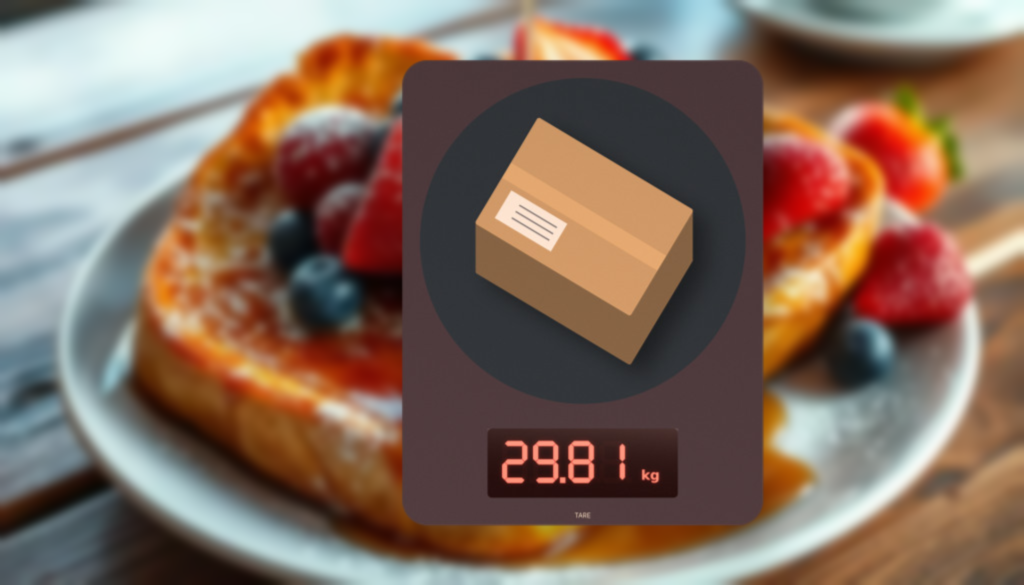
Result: 29.81
